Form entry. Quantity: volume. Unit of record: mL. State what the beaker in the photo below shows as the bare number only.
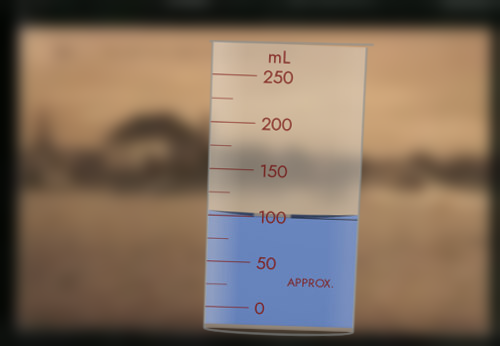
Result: 100
